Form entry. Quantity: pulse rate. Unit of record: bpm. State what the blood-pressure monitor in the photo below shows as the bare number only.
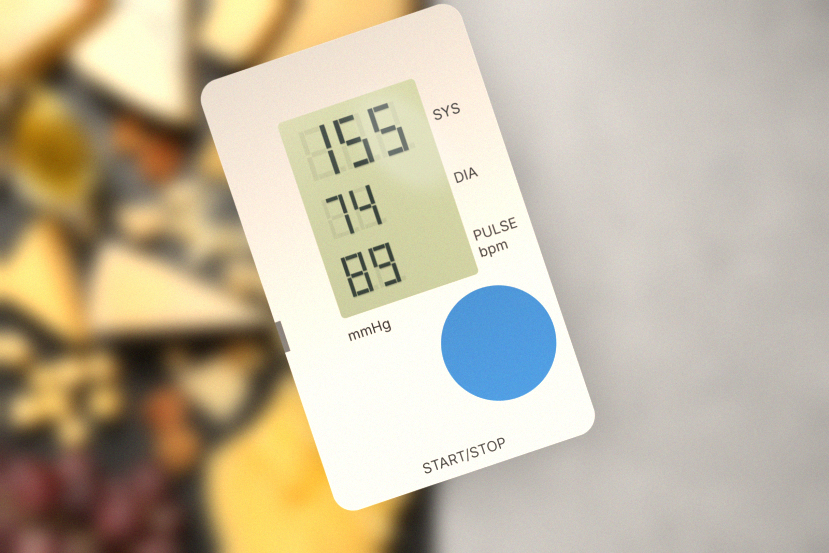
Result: 89
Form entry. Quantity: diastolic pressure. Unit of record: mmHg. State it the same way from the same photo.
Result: 74
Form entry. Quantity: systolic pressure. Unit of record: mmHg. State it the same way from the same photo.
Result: 155
